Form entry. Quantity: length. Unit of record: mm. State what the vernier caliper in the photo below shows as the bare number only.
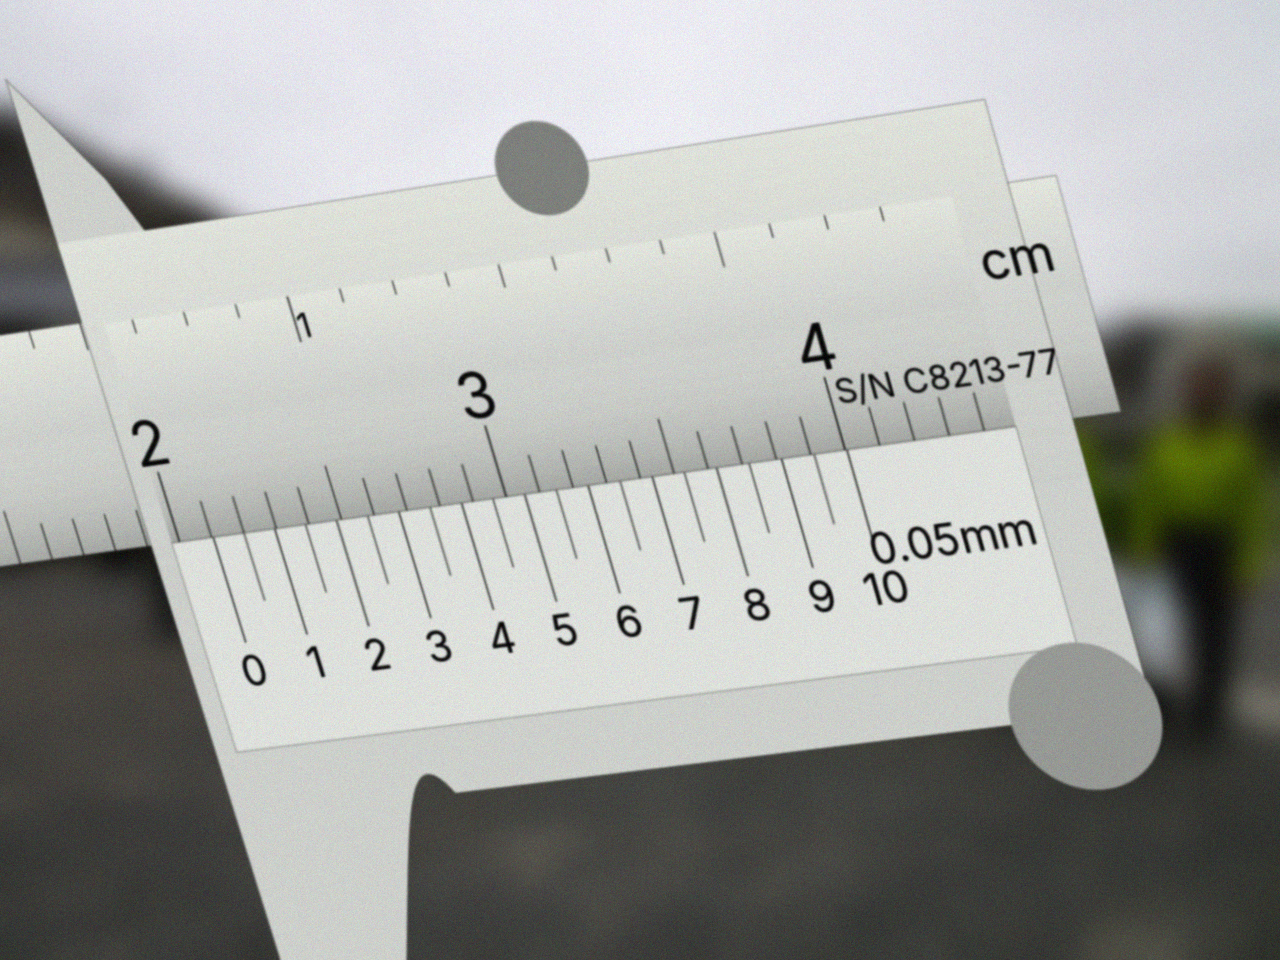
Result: 21.05
